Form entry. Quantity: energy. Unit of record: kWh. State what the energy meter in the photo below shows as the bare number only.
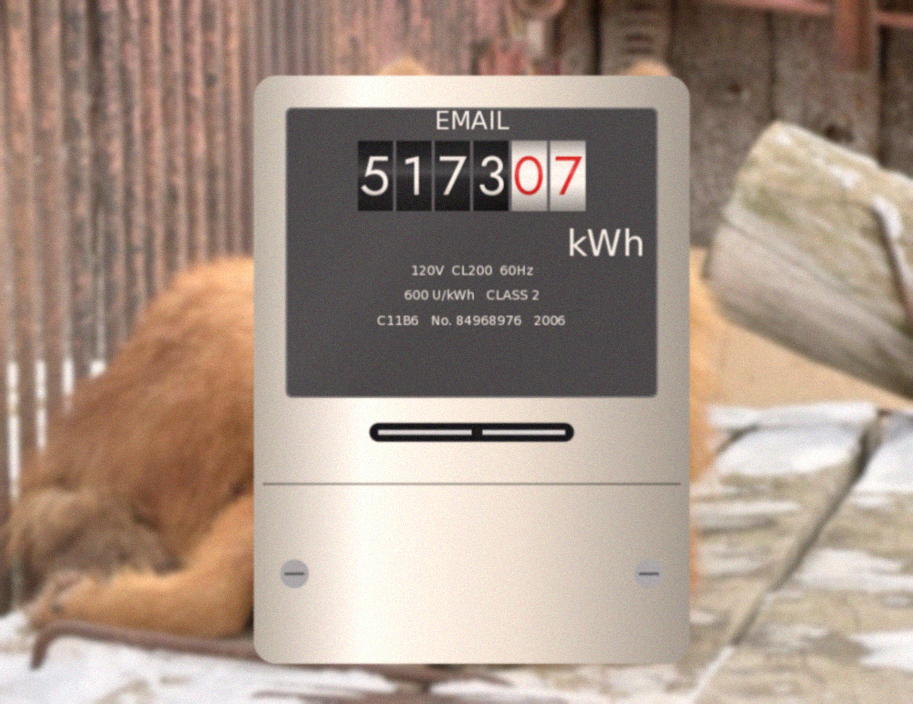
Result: 5173.07
